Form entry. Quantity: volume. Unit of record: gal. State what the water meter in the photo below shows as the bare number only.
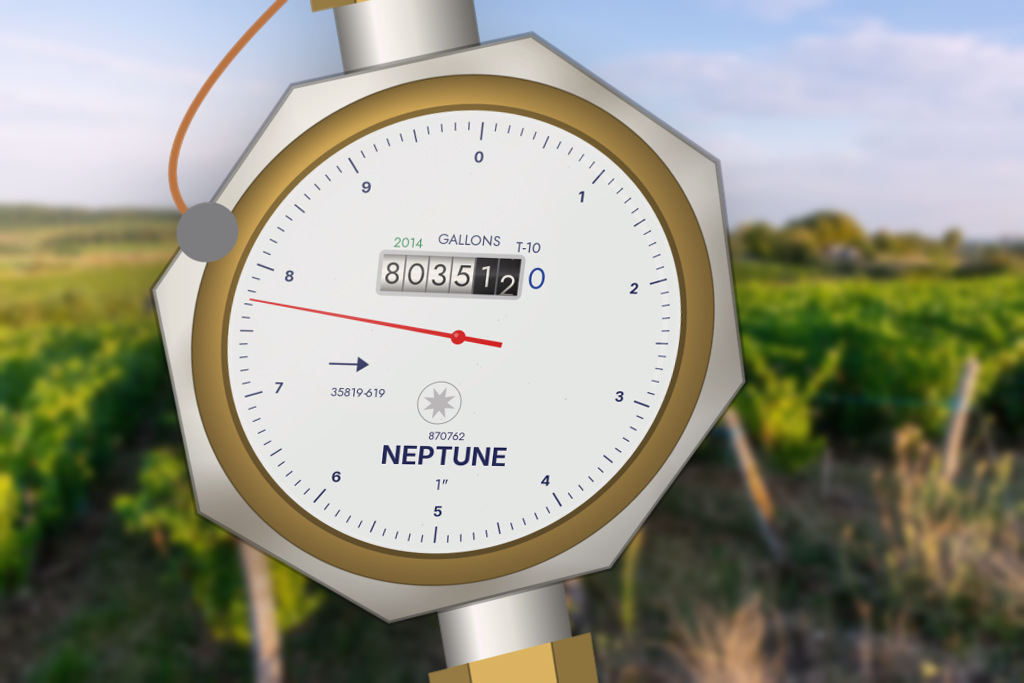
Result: 8035117.7
